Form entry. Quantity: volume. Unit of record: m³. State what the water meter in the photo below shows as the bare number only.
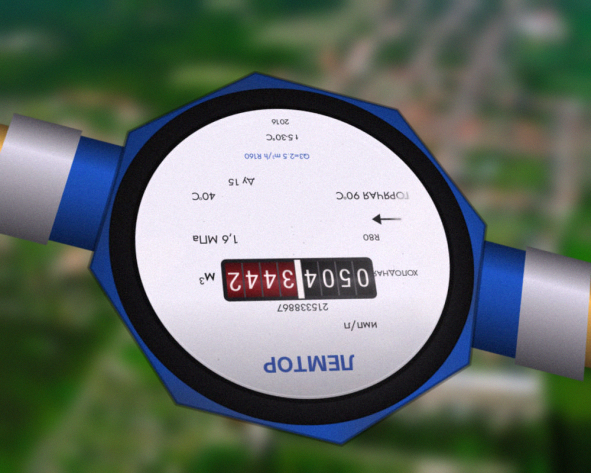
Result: 504.3442
